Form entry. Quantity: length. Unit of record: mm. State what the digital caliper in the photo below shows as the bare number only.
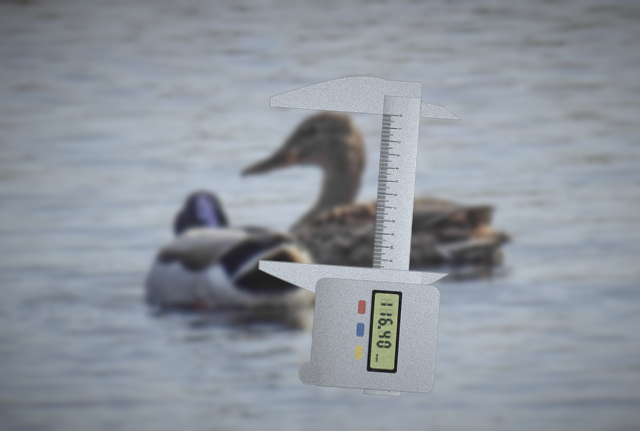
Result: 116.40
